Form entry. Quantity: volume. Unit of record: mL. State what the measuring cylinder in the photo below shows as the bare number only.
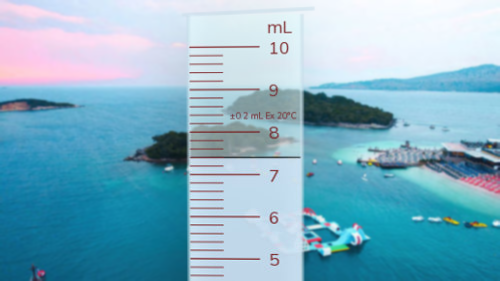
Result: 7.4
